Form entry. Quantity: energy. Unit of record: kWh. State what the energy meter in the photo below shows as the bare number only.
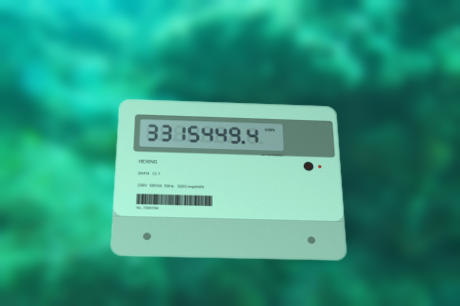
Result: 3315449.4
